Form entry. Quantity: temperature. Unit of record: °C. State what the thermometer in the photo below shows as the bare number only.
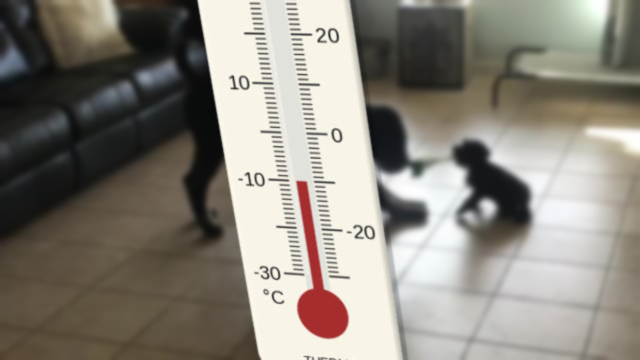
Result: -10
